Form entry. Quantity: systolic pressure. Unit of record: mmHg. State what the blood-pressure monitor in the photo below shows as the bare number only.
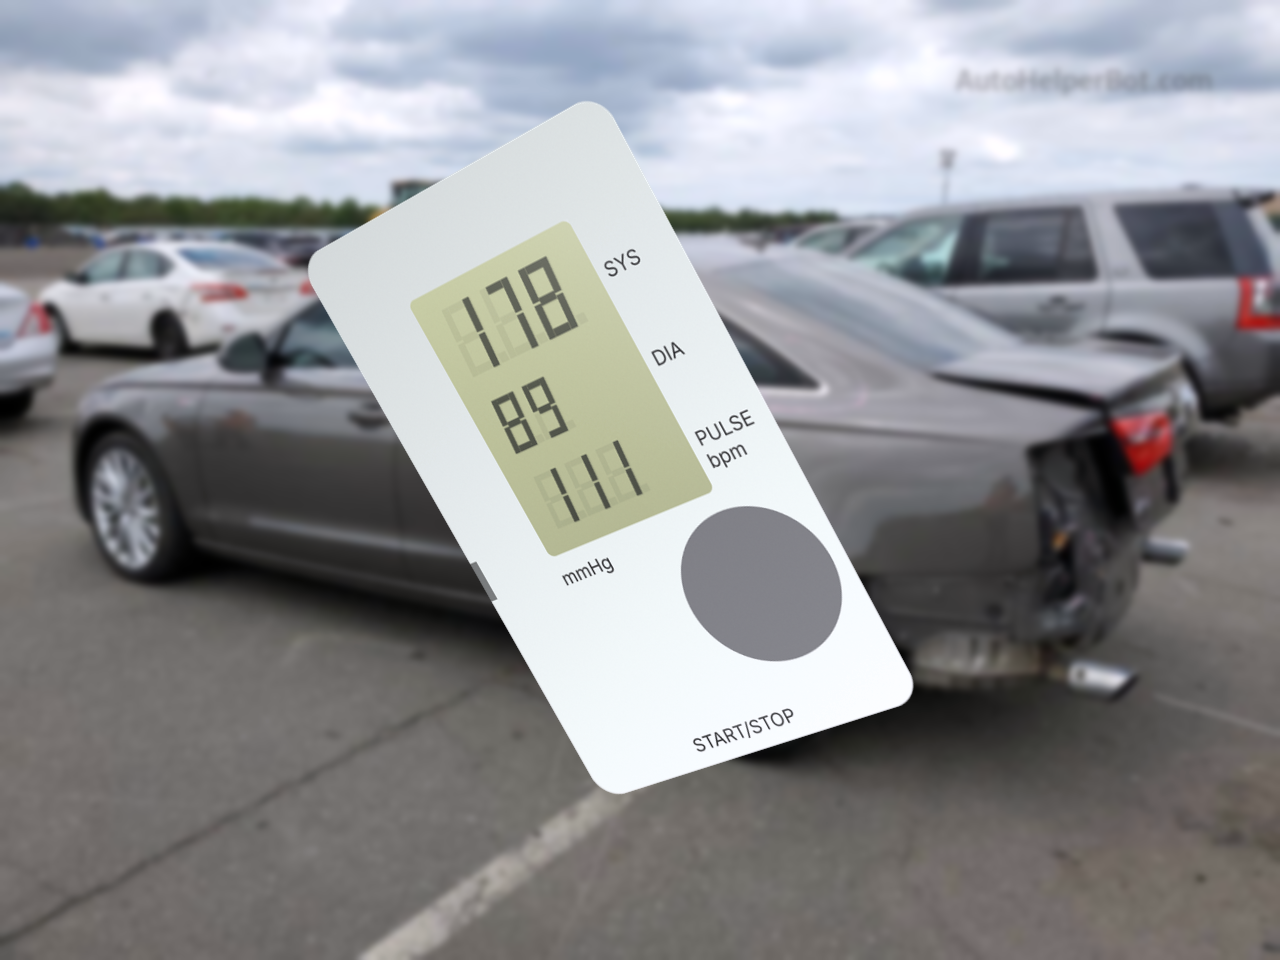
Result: 178
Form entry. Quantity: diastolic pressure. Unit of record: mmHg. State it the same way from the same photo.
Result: 89
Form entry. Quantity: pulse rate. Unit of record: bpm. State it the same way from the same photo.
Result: 111
